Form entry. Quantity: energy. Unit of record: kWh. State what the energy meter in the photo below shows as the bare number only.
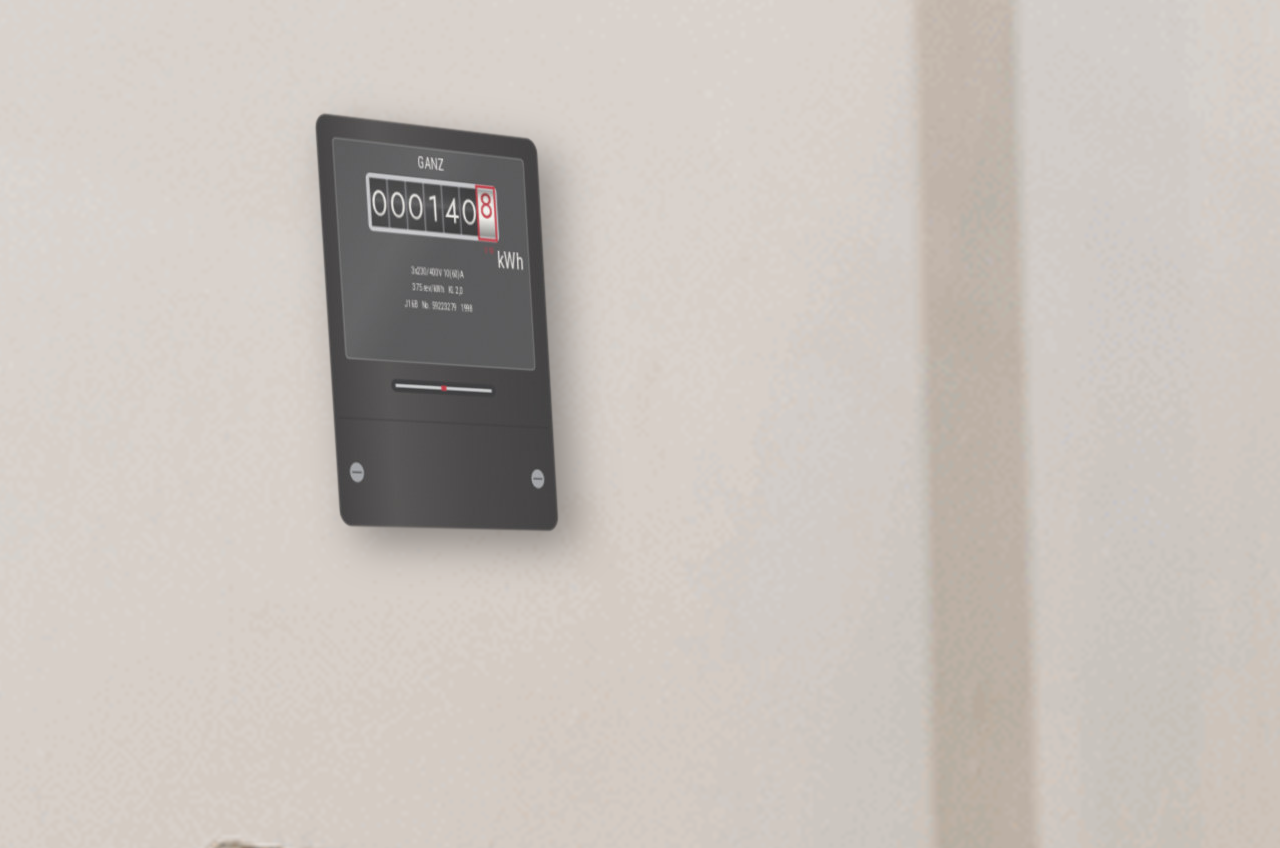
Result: 140.8
